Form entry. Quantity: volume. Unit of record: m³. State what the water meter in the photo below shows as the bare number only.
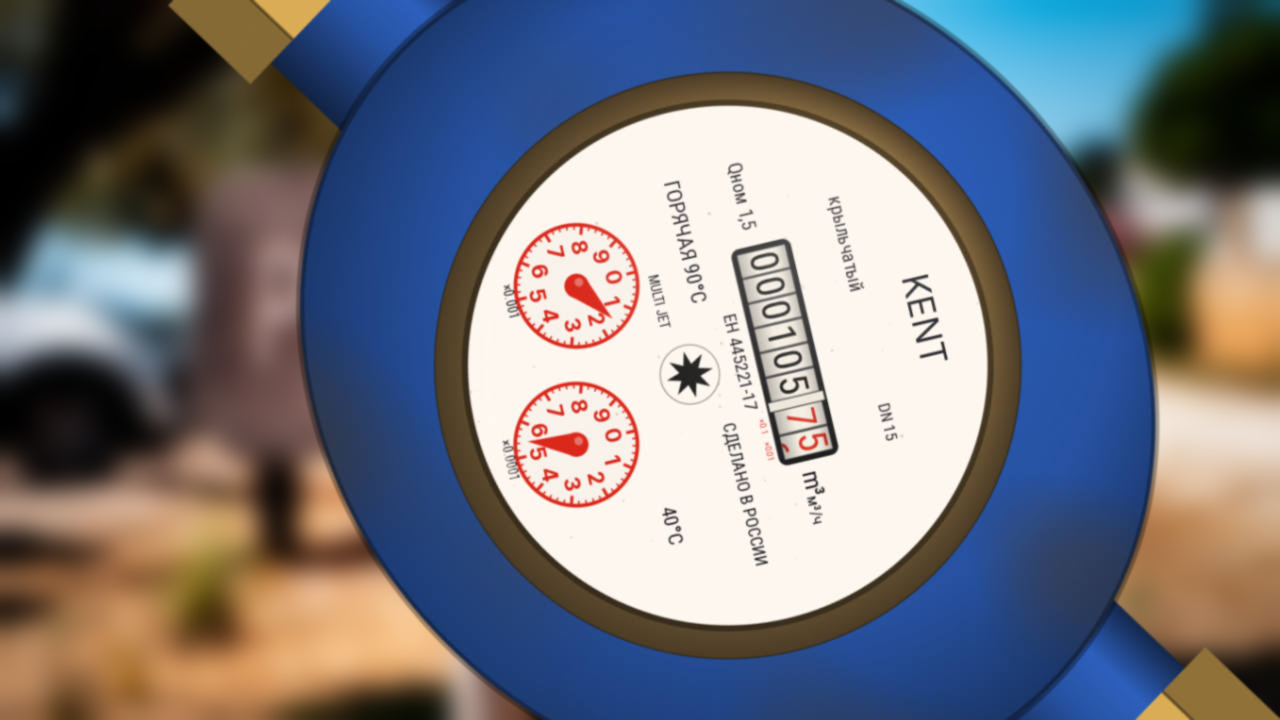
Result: 105.7515
